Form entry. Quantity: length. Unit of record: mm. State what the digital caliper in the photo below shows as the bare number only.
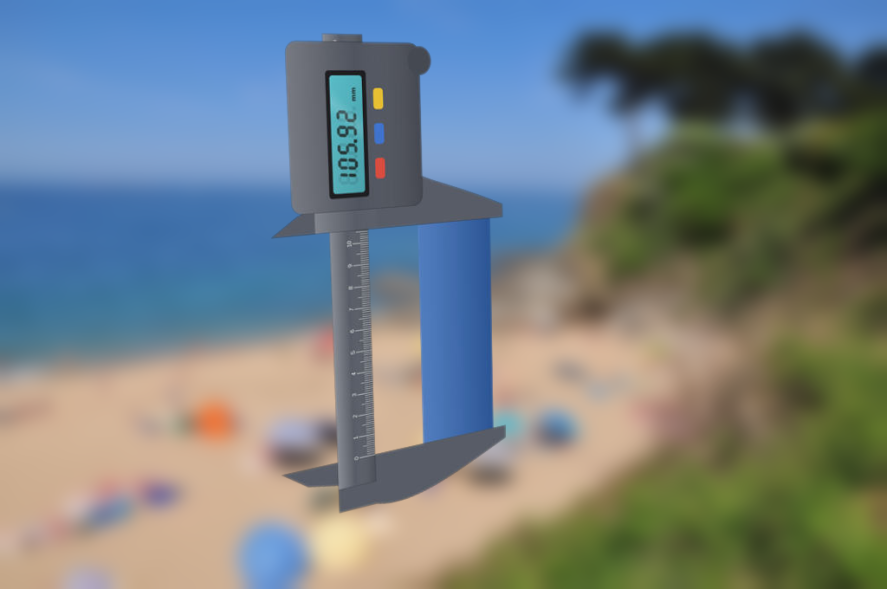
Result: 105.92
